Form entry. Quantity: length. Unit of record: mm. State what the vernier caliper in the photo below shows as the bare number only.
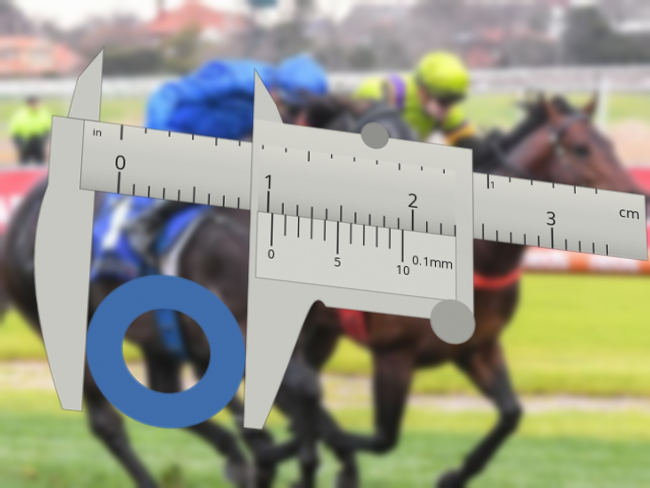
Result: 10.3
